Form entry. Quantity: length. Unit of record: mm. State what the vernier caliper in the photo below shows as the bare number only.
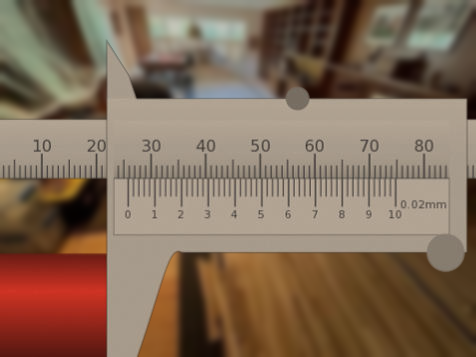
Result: 25.8
